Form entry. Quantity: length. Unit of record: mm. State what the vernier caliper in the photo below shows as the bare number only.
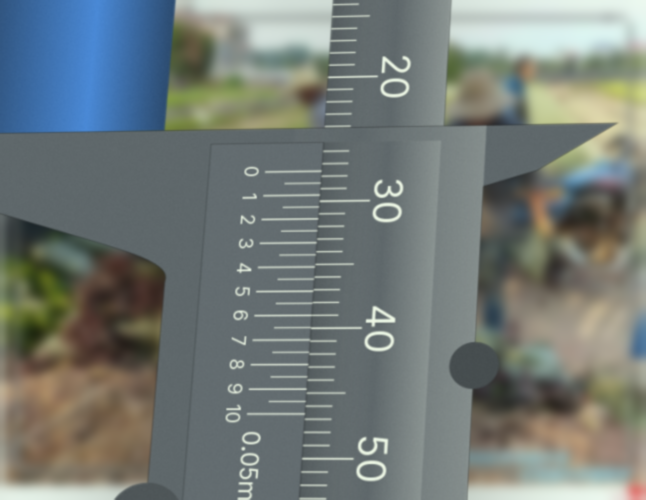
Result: 27.6
